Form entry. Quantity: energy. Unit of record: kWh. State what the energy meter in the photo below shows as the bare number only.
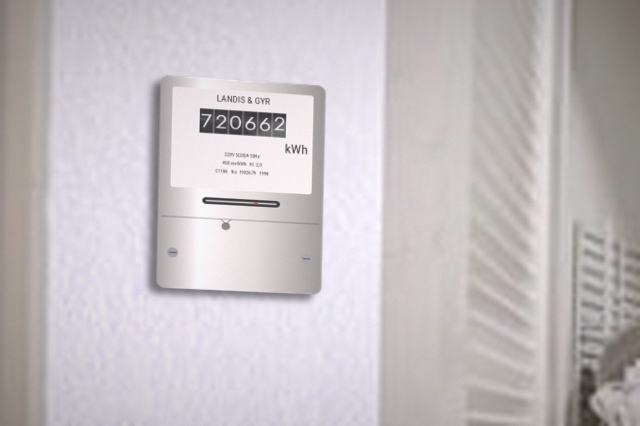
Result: 720662
